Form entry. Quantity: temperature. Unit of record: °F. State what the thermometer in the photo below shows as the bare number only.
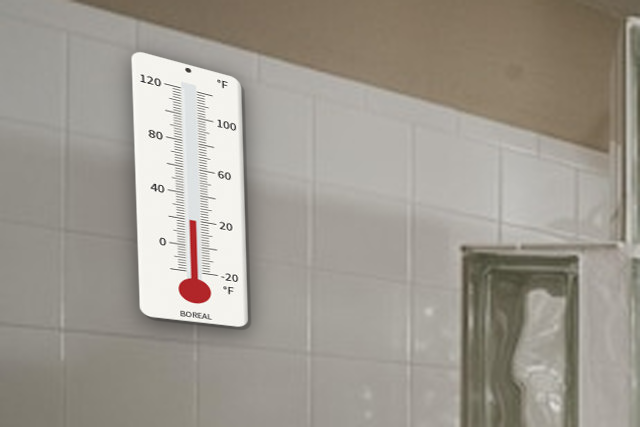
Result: 20
